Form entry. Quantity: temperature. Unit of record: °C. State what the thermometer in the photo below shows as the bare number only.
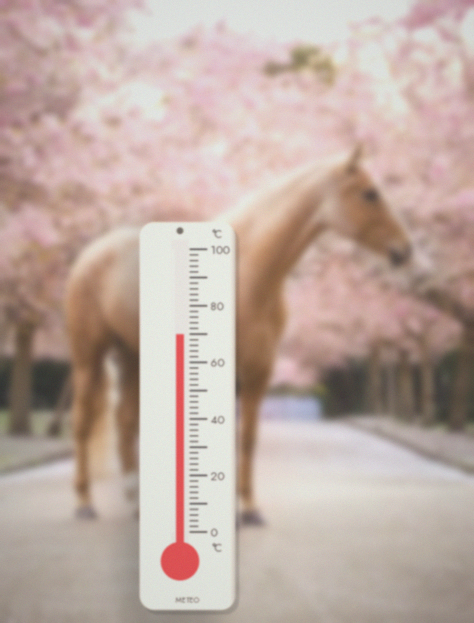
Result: 70
